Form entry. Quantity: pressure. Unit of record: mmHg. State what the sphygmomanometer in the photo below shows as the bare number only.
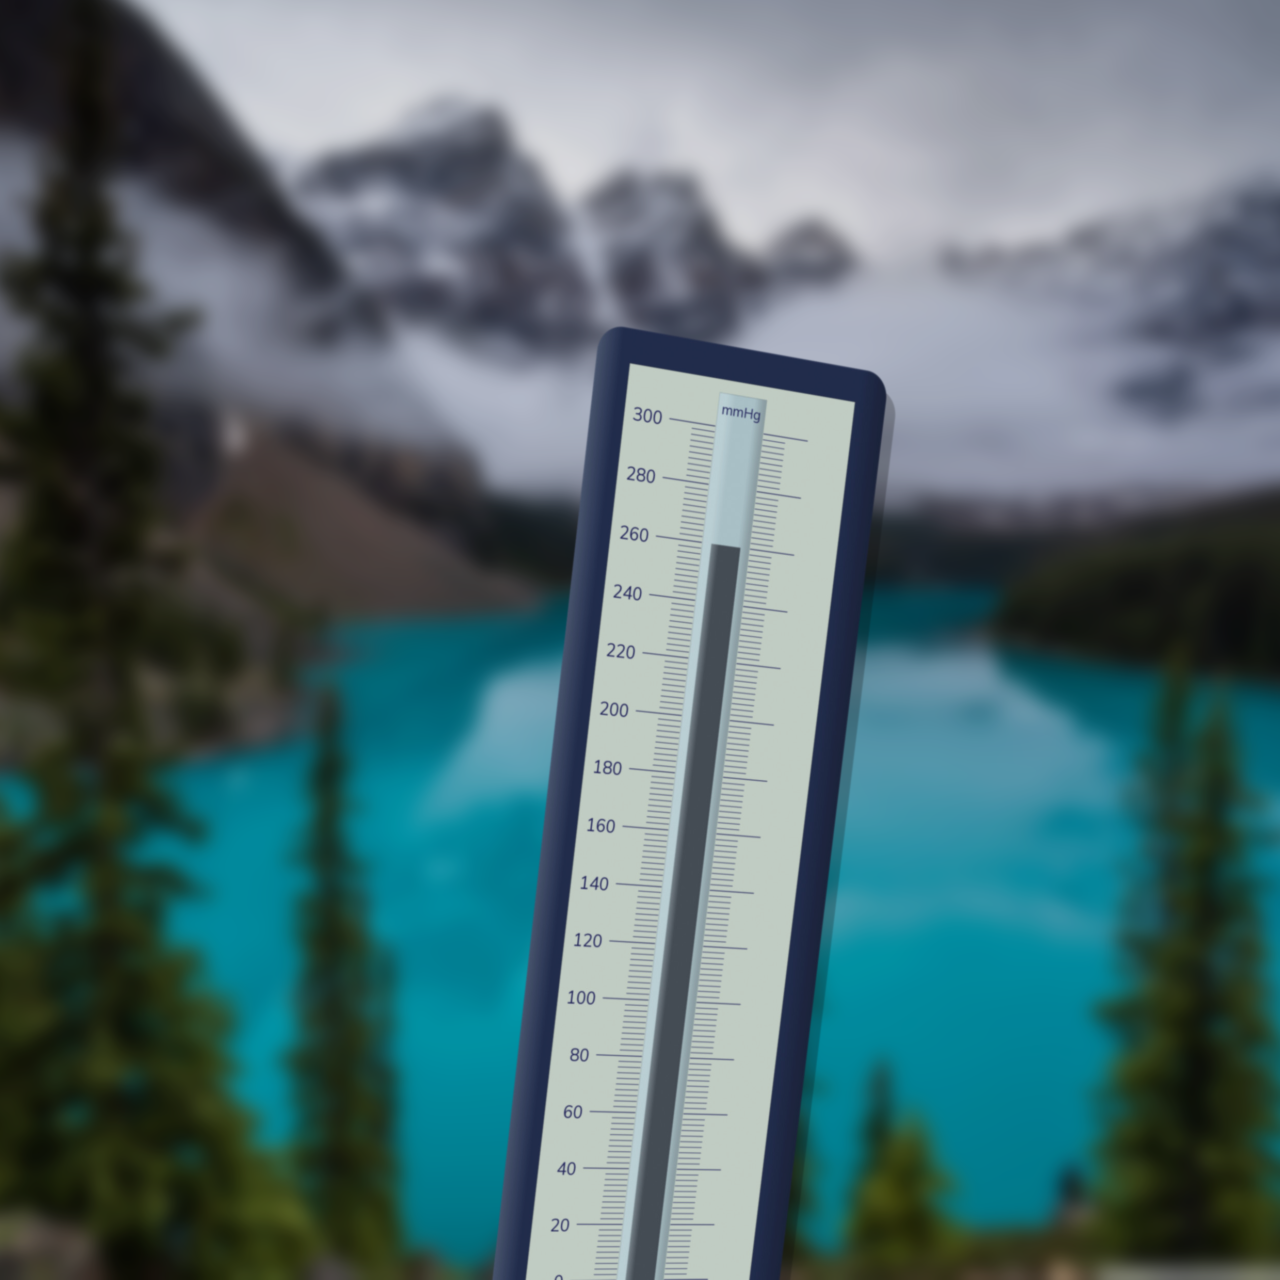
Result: 260
